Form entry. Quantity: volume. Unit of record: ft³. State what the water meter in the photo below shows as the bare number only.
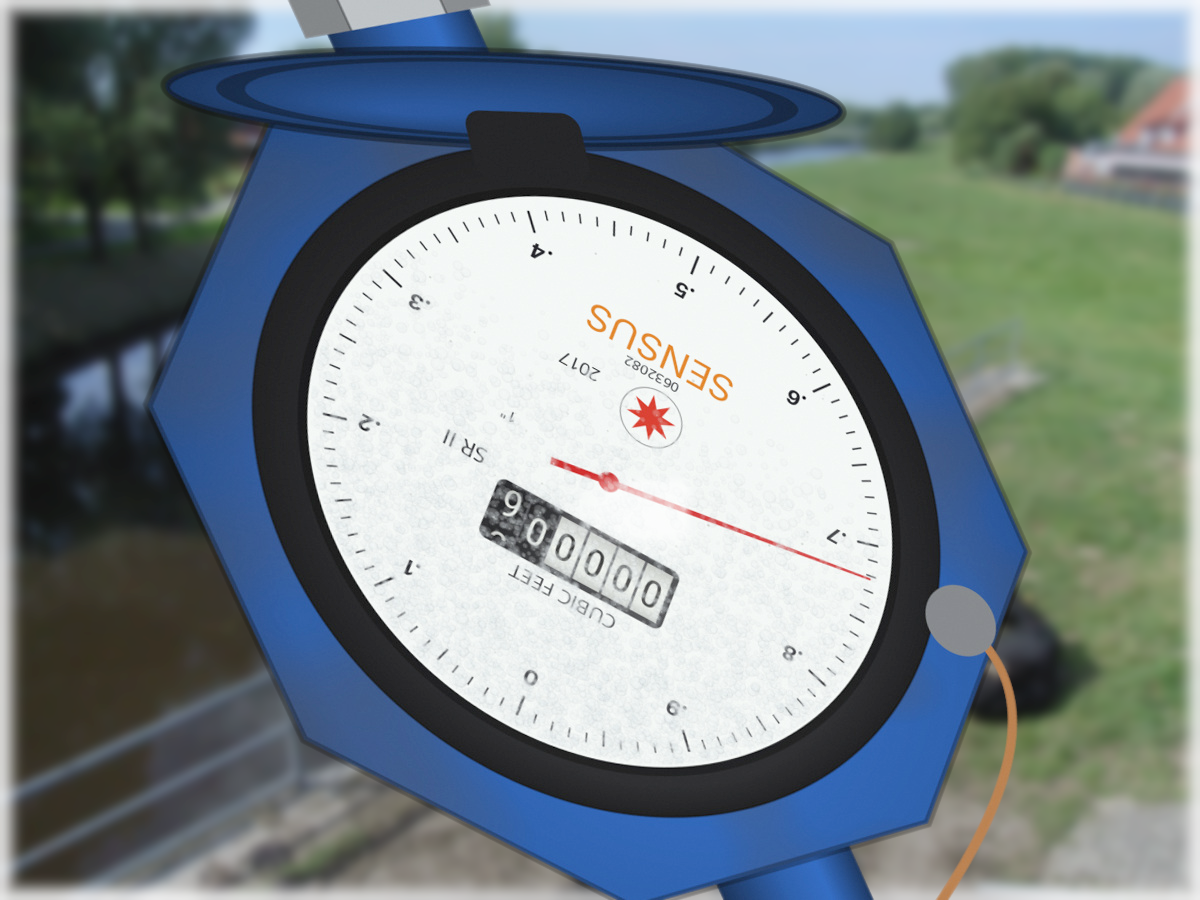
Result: 5.72
